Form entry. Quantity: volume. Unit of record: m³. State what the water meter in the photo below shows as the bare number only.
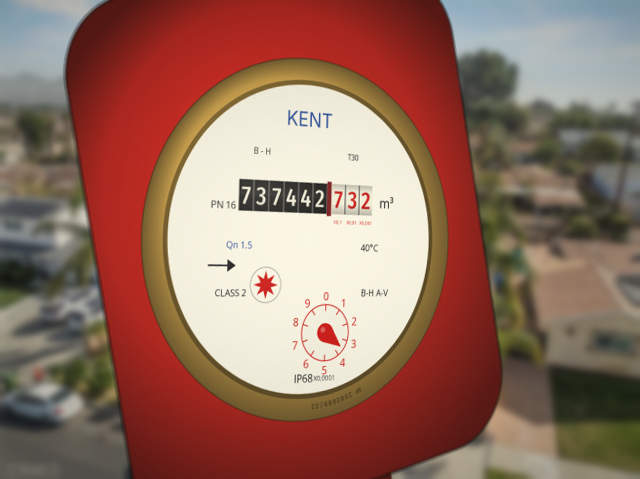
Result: 737442.7323
